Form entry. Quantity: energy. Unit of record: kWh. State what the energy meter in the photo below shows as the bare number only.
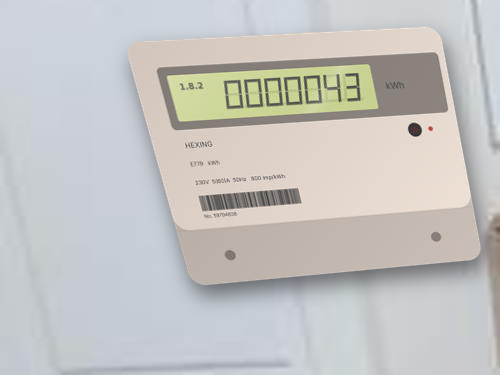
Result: 43
